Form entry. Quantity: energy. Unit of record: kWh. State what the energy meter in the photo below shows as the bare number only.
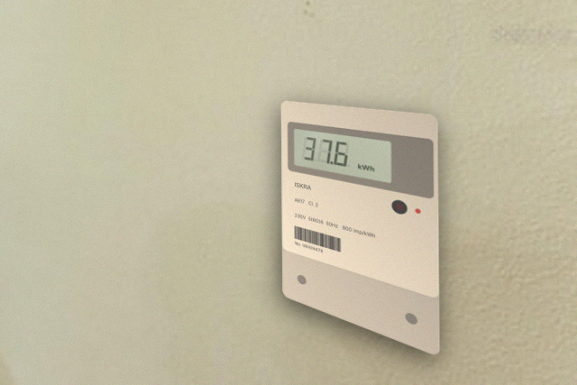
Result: 37.6
